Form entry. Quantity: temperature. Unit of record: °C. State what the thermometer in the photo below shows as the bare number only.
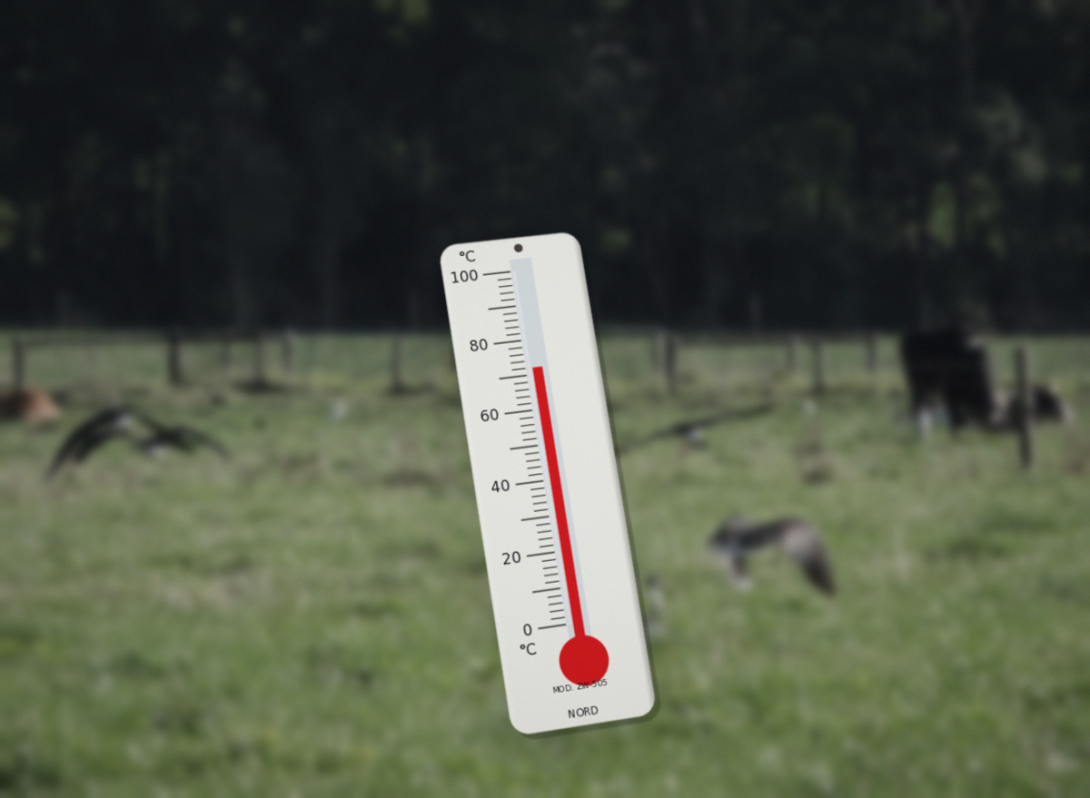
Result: 72
